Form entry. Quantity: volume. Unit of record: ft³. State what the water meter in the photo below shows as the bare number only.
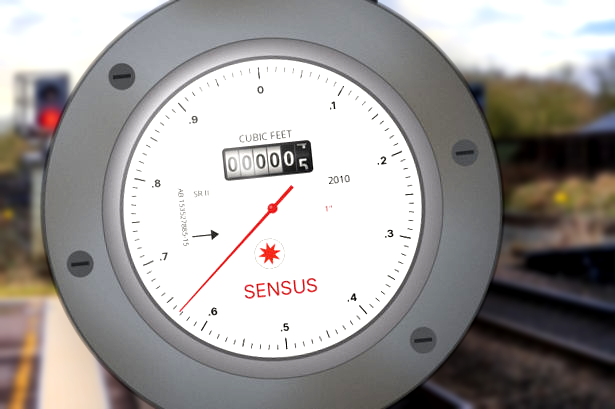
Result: 4.63
